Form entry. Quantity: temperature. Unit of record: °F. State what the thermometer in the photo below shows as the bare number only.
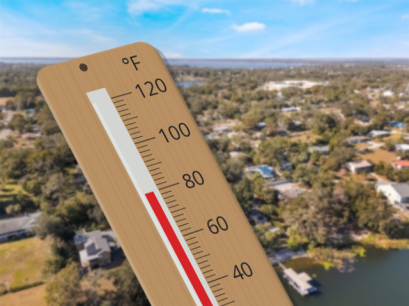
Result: 80
